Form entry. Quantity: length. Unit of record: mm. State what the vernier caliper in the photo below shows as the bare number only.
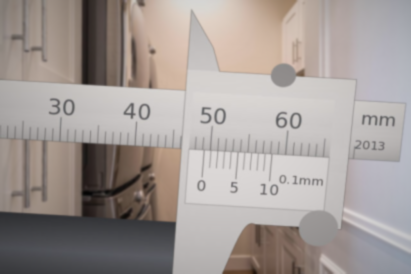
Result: 49.2
